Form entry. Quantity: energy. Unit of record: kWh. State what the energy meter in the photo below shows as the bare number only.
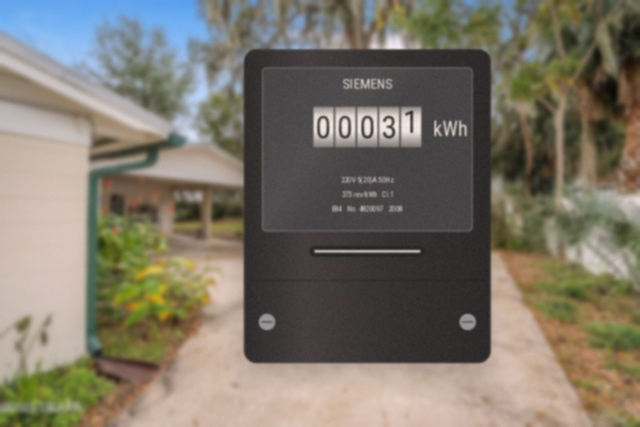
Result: 31
